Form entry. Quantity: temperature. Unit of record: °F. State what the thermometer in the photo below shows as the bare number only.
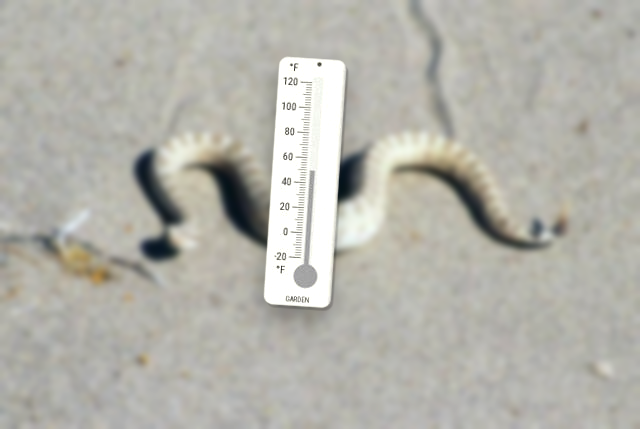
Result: 50
